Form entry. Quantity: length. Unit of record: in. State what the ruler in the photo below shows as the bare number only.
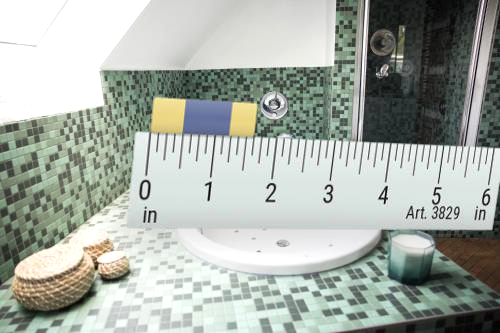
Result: 1.625
